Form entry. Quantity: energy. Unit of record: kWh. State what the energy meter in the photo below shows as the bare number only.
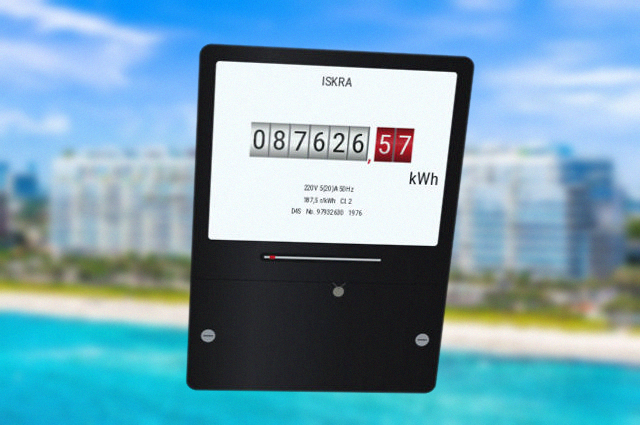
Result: 87626.57
